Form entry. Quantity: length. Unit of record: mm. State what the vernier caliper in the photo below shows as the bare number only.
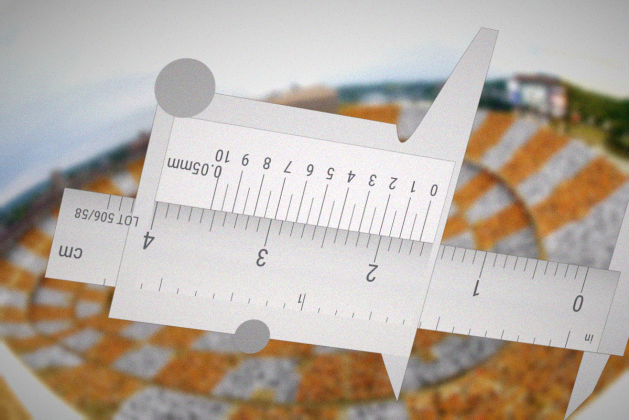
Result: 16.4
